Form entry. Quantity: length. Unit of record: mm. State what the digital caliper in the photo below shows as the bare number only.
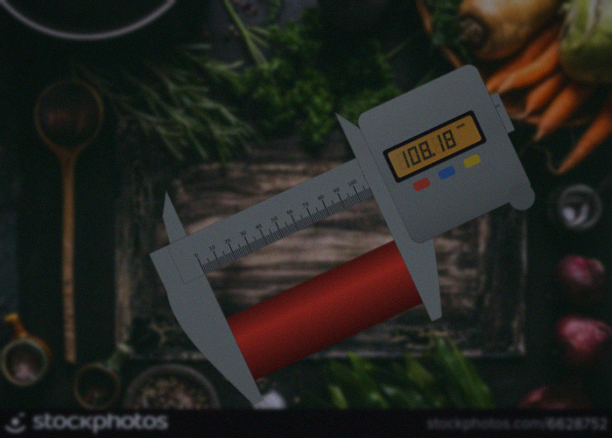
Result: 108.18
